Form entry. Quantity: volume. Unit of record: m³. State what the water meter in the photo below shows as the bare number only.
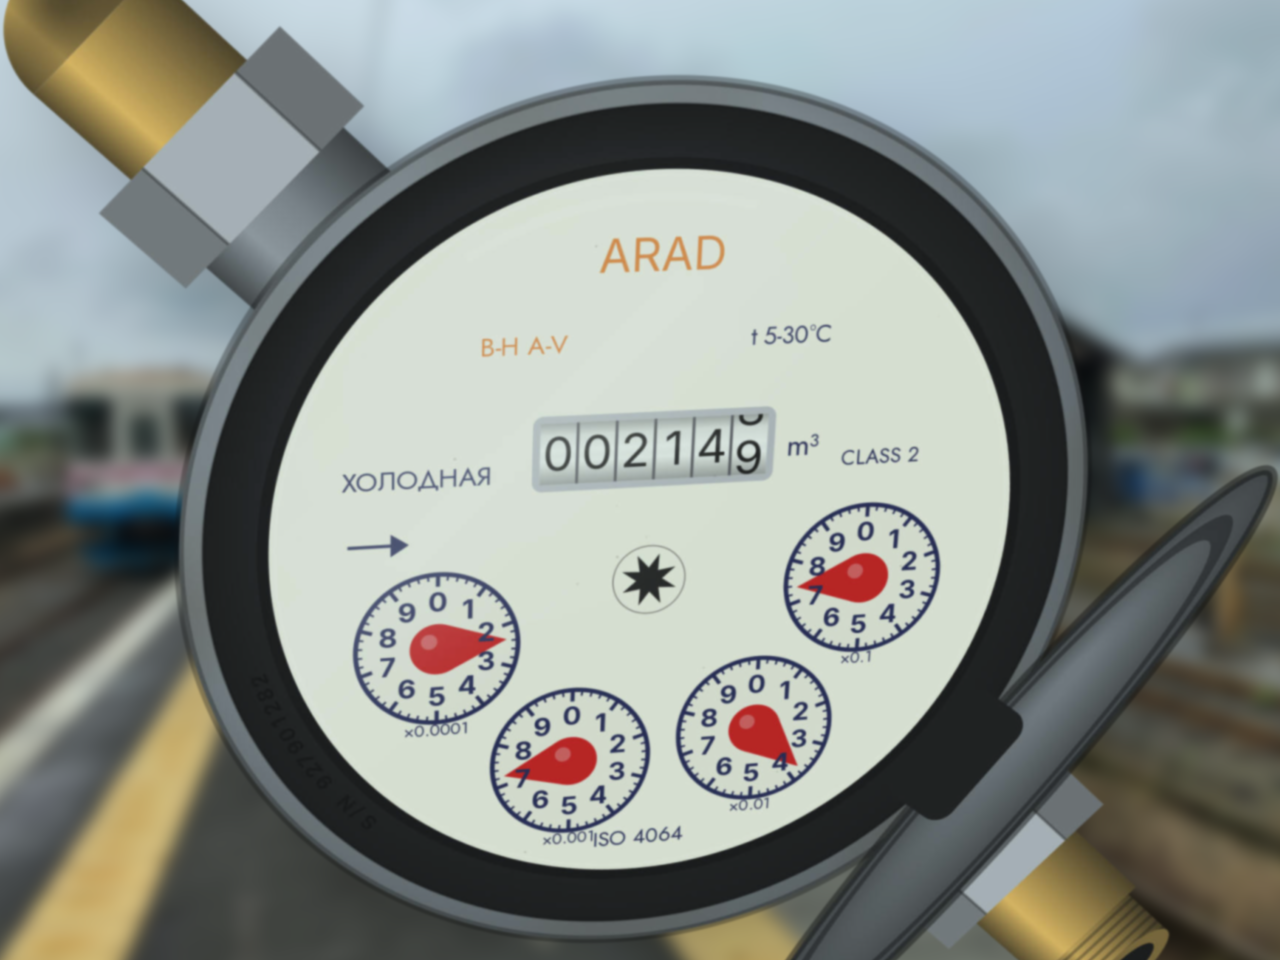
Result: 2148.7372
